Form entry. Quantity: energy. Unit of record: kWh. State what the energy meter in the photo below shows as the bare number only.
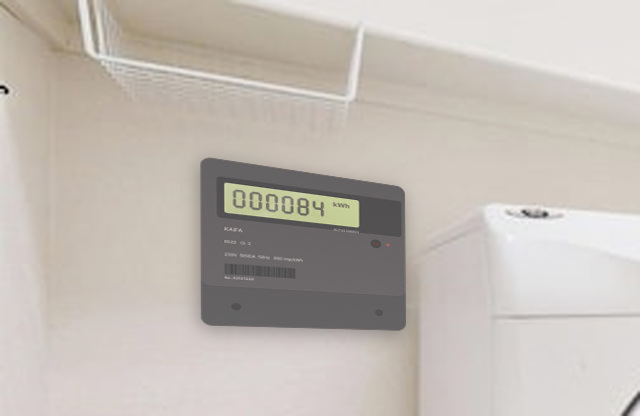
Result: 84
